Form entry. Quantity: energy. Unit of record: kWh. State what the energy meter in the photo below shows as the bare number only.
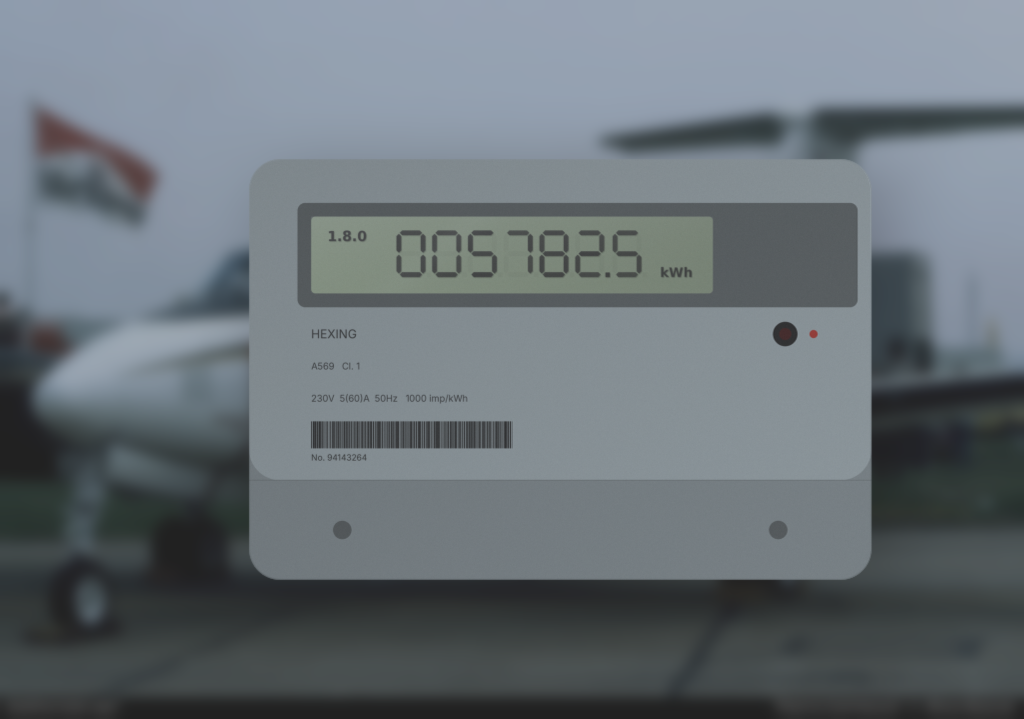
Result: 5782.5
